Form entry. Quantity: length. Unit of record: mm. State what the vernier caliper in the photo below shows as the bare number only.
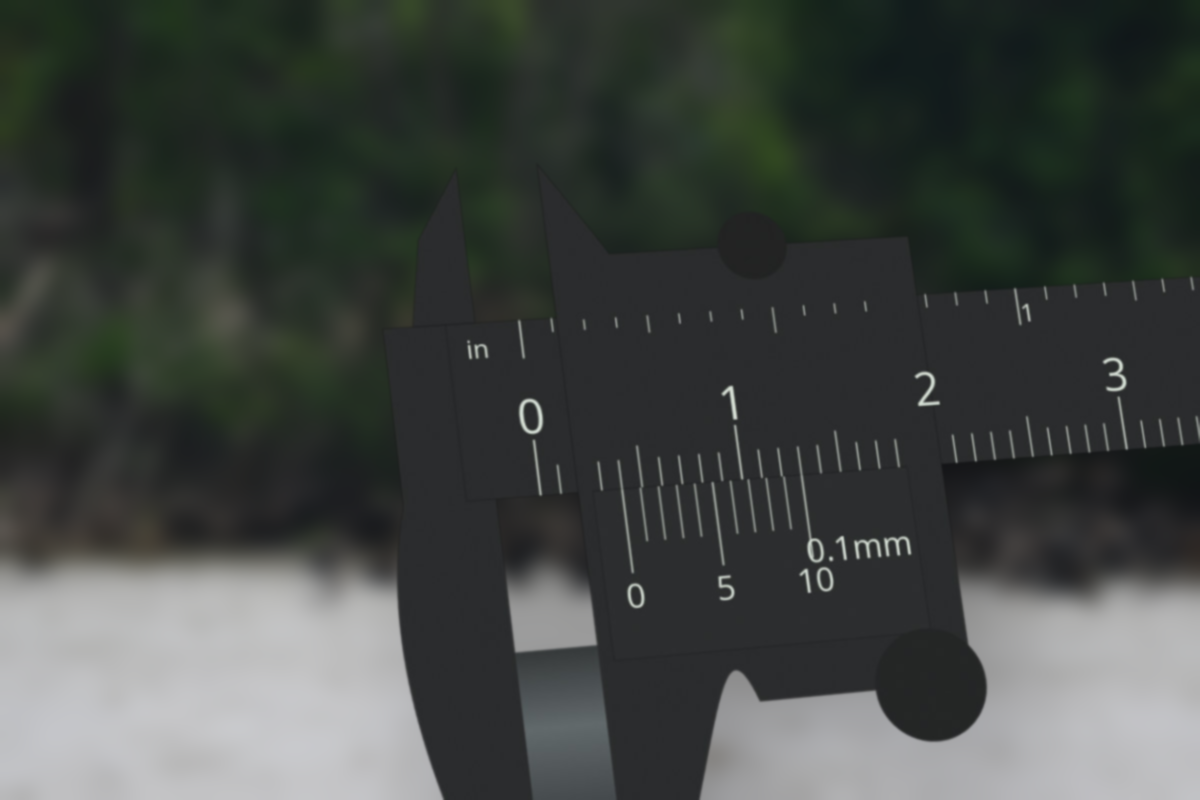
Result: 4.0
